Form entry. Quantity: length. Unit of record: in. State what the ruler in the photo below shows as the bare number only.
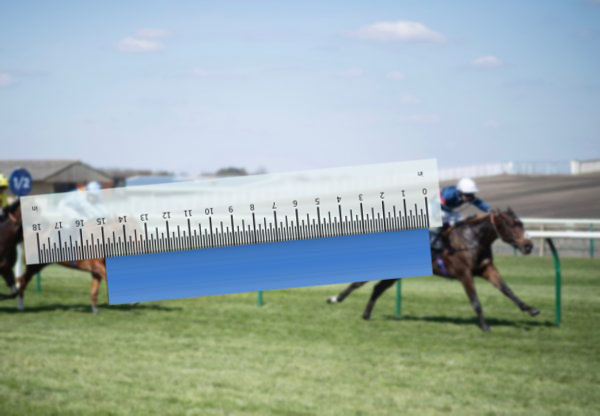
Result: 15
